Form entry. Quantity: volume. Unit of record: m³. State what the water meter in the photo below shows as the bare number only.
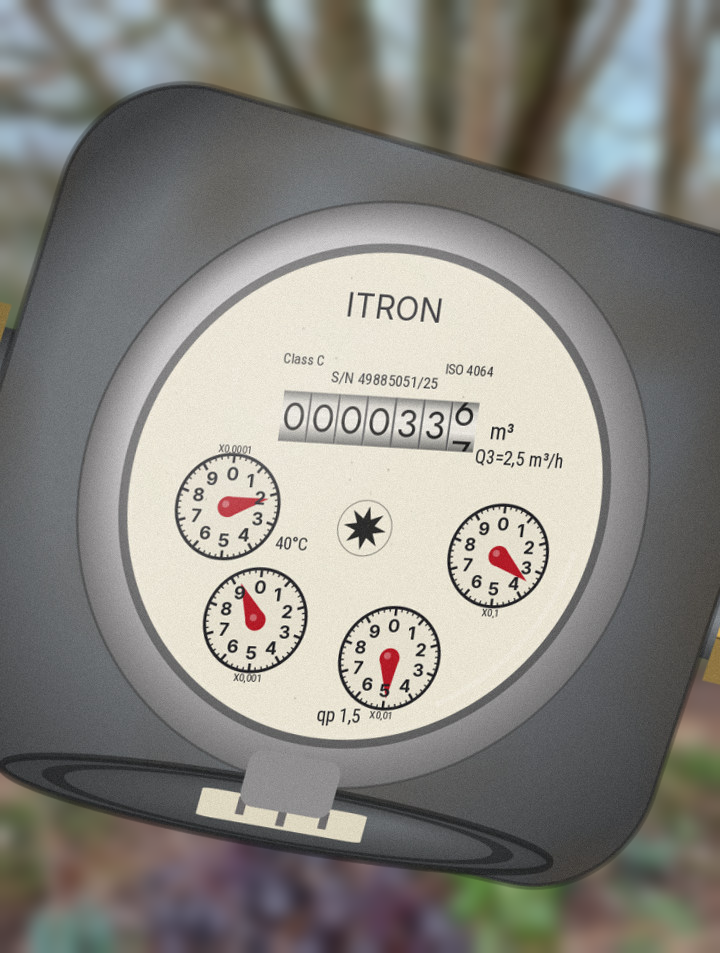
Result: 336.3492
